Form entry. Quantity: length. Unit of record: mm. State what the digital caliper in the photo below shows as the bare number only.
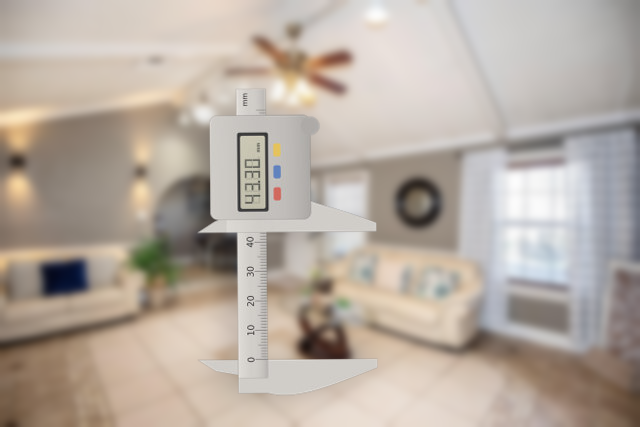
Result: 43.30
